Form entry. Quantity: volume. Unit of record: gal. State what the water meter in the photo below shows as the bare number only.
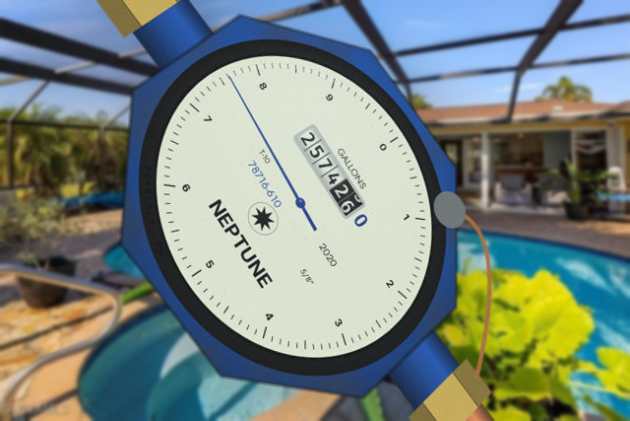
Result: 2574257.6
